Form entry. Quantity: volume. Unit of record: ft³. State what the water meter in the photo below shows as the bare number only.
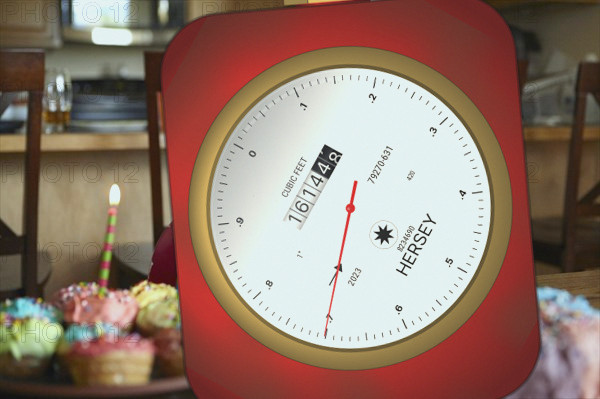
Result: 161447.70
